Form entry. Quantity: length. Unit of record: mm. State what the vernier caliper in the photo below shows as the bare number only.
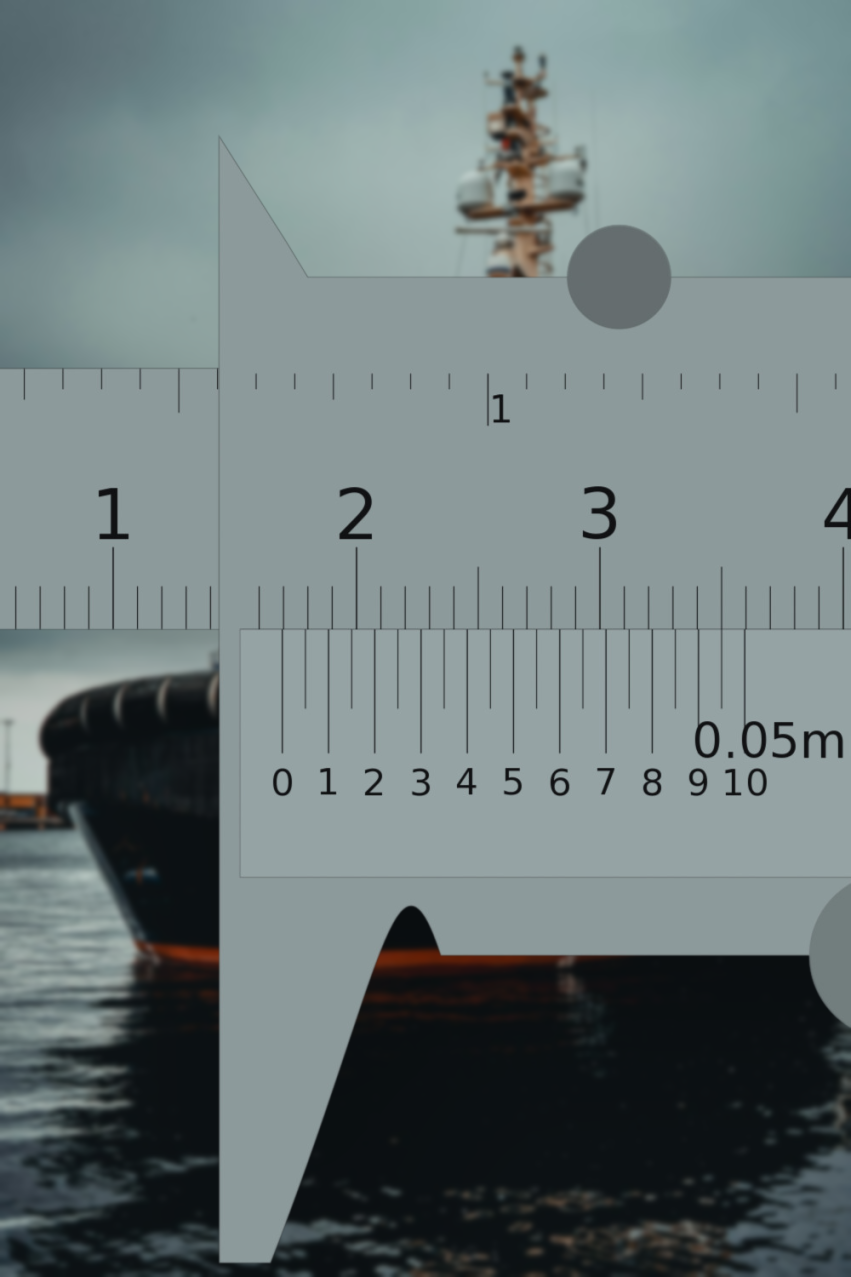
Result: 16.95
